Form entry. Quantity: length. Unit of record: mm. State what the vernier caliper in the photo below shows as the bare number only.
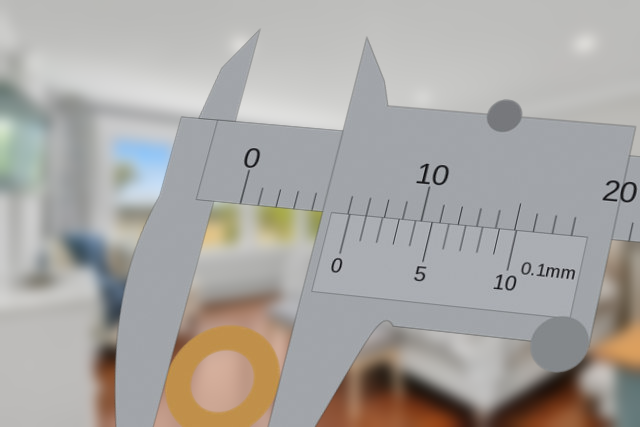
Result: 6.1
